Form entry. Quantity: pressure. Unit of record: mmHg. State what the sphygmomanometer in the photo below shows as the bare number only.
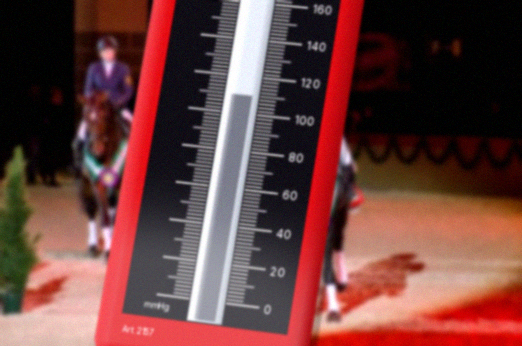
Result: 110
